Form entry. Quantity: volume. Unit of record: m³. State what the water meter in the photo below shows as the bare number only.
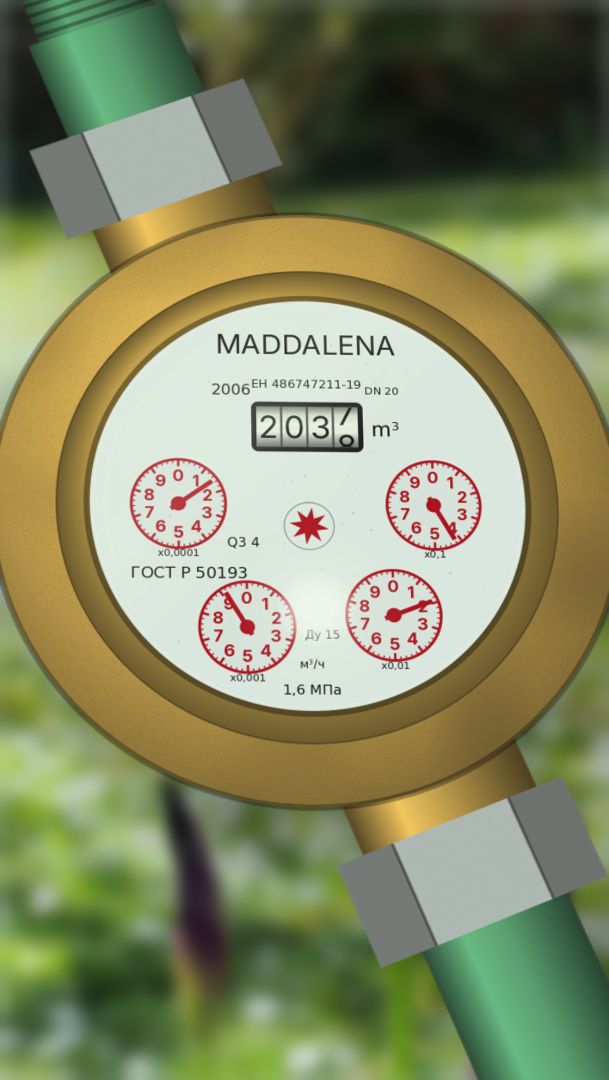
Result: 2037.4191
